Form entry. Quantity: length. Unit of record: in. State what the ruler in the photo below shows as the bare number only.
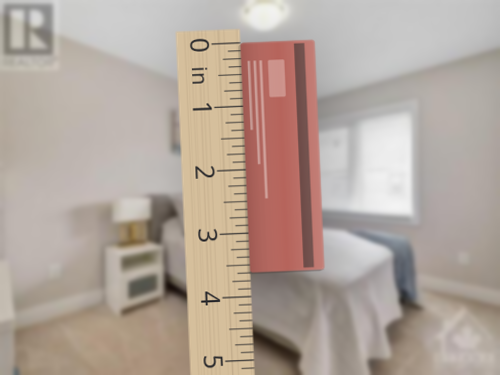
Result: 3.625
